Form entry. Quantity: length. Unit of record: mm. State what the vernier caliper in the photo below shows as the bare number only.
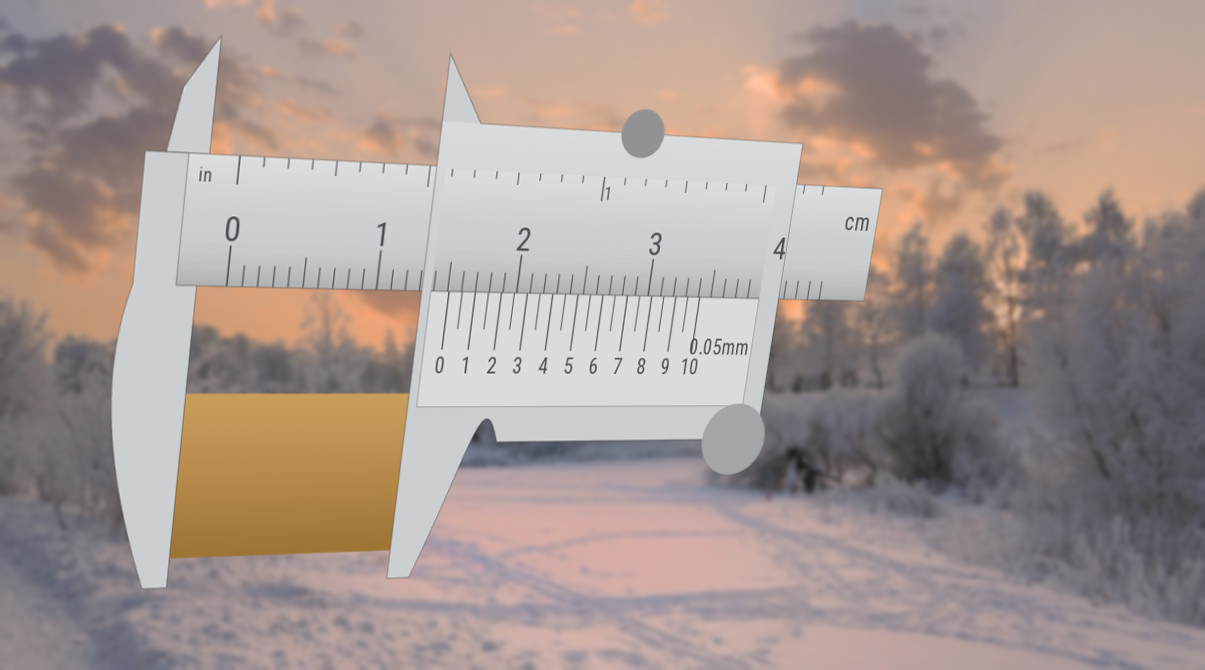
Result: 15.1
